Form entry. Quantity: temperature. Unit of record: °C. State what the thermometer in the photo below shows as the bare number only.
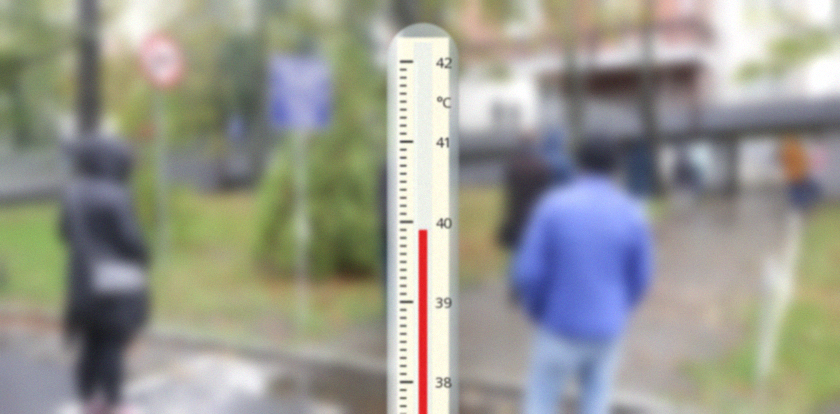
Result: 39.9
